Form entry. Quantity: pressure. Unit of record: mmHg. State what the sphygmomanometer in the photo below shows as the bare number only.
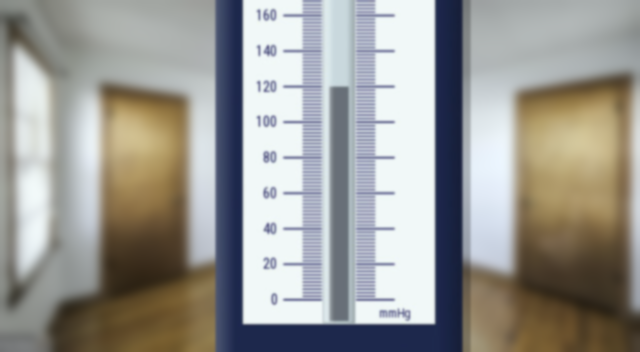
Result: 120
